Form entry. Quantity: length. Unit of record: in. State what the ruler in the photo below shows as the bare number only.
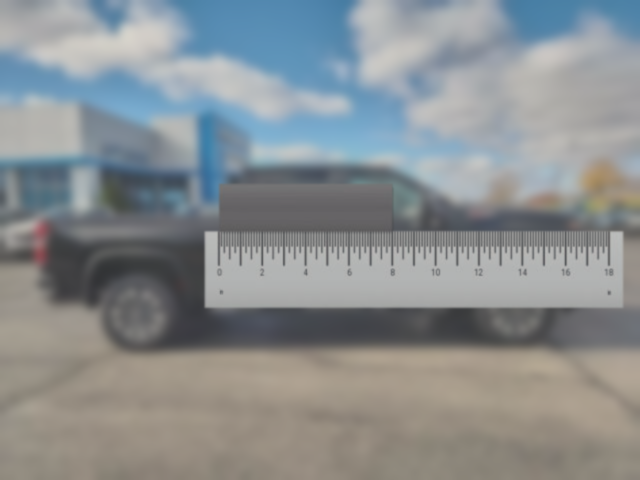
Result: 8
